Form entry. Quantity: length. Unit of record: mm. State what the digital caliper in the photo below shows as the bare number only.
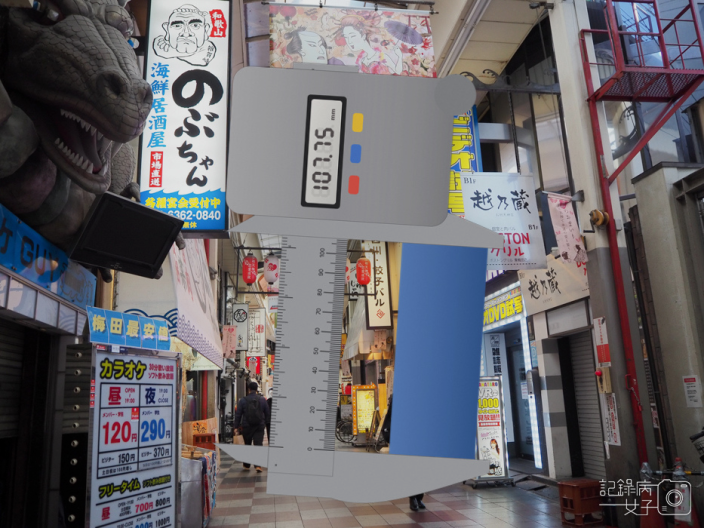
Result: 107.75
